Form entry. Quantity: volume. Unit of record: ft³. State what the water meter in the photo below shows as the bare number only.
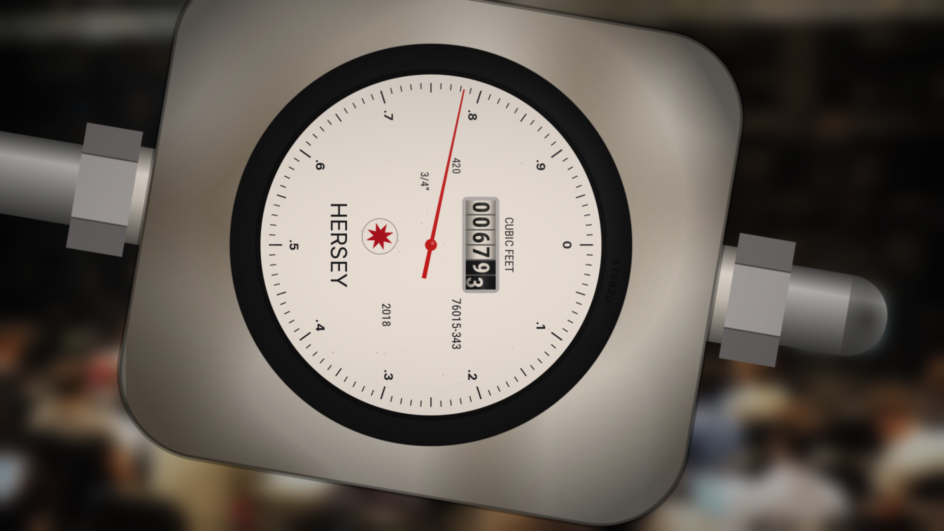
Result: 6792.78
